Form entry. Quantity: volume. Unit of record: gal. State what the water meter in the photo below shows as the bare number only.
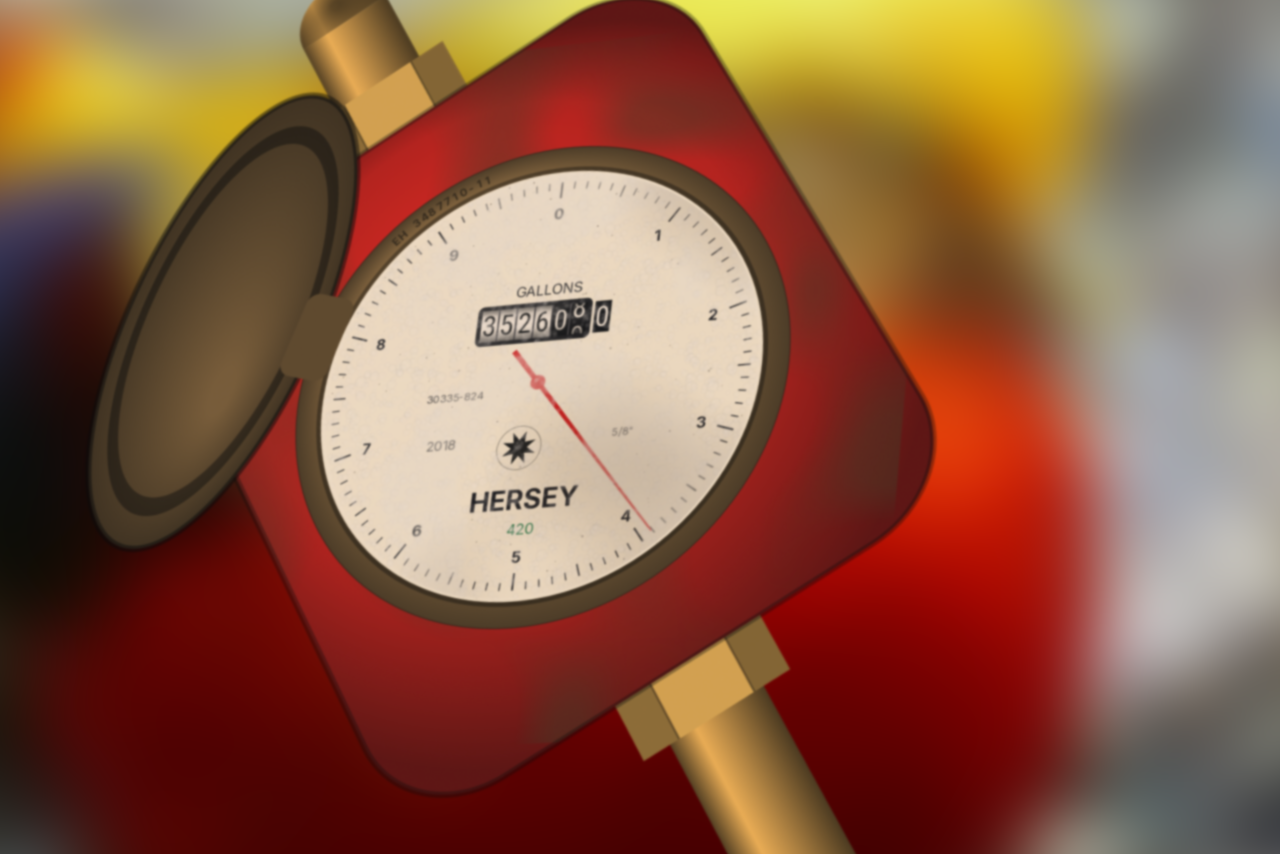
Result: 3526083.9
